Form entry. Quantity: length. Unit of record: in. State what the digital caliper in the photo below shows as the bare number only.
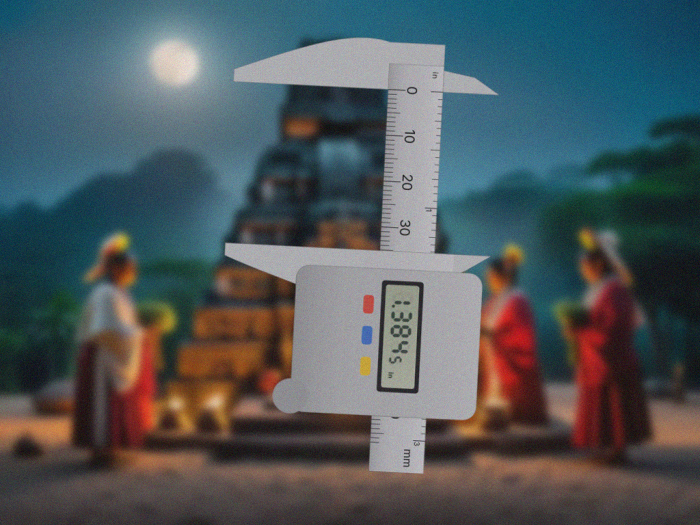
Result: 1.3845
